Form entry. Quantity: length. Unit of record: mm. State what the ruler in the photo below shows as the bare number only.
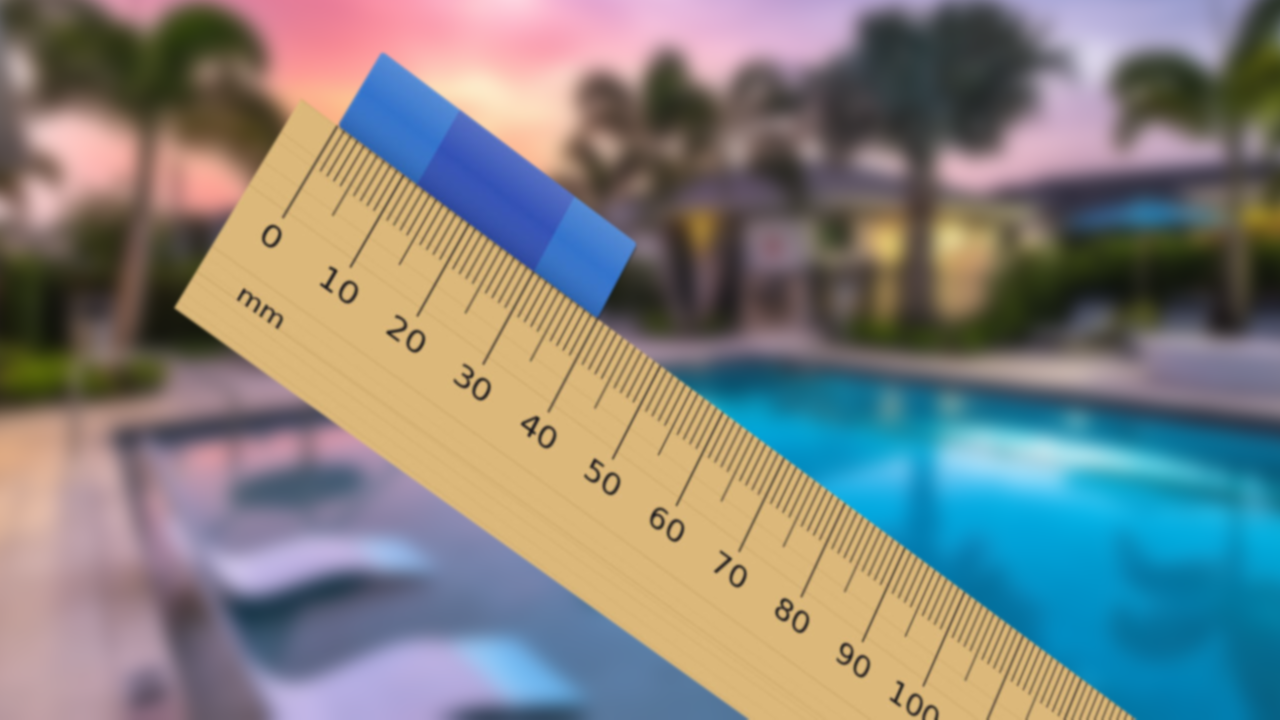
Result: 40
